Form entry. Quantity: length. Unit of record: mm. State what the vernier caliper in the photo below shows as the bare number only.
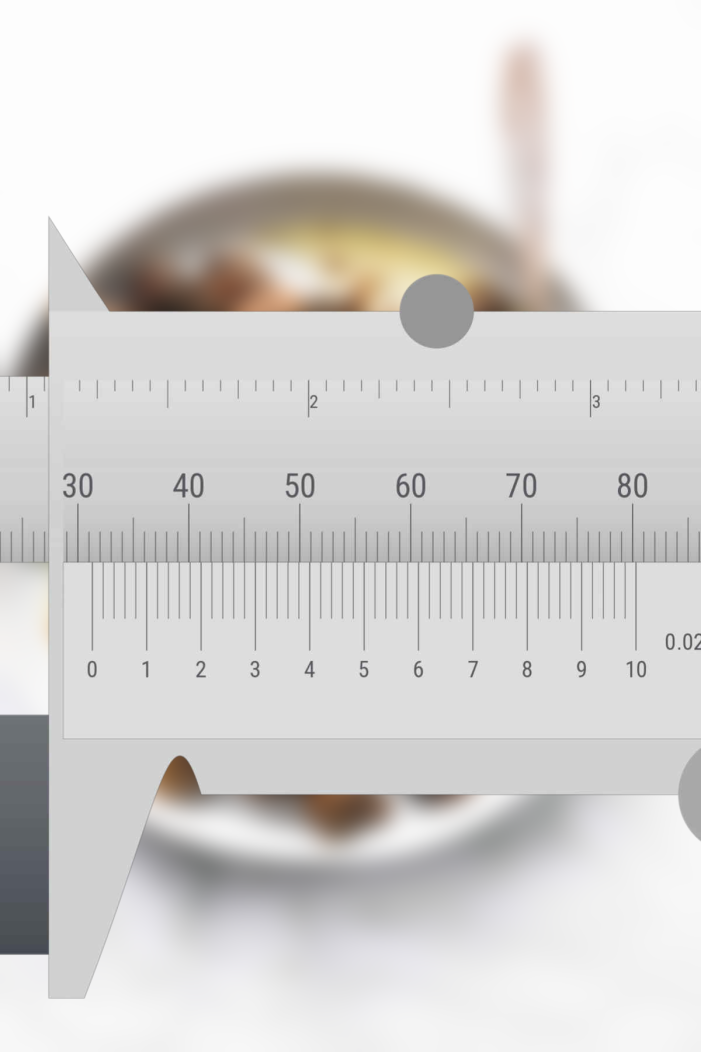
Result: 31.3
